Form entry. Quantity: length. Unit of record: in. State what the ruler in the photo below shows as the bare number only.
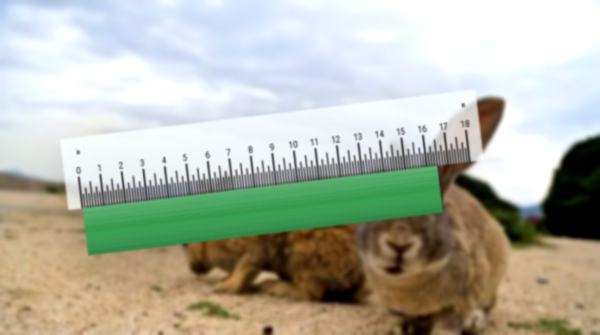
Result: 16.5
